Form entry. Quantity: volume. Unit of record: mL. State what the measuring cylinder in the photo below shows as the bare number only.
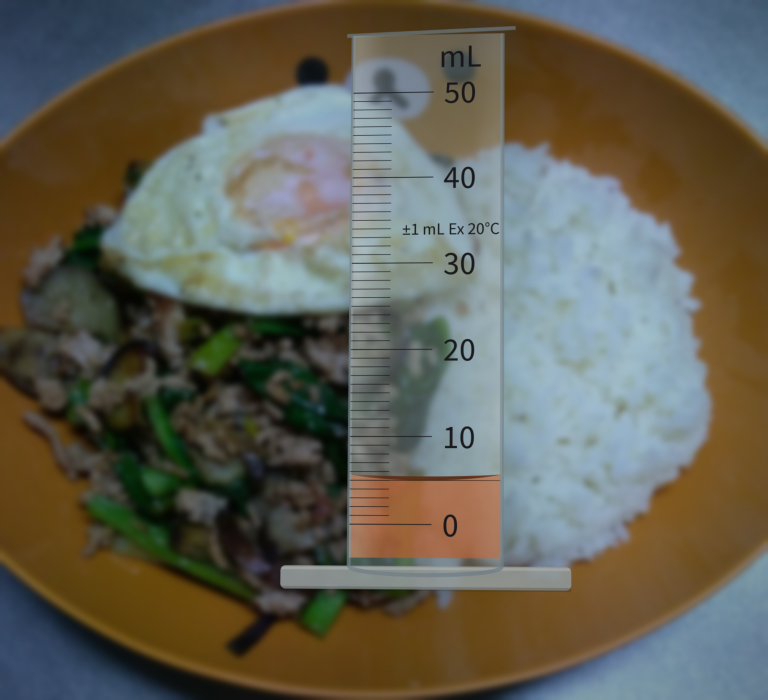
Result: 5
